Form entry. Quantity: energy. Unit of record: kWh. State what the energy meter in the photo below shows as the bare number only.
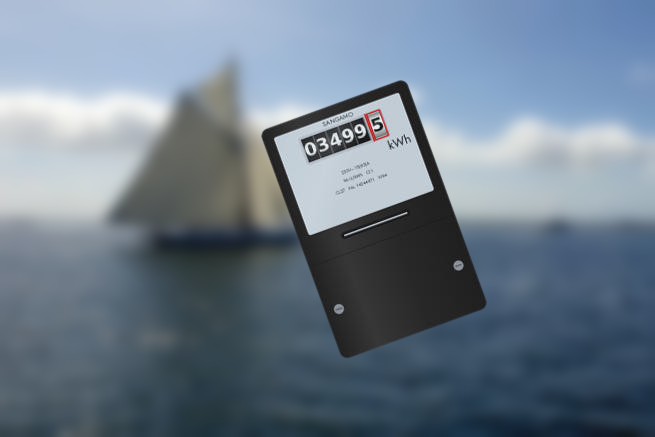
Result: 3499.5
